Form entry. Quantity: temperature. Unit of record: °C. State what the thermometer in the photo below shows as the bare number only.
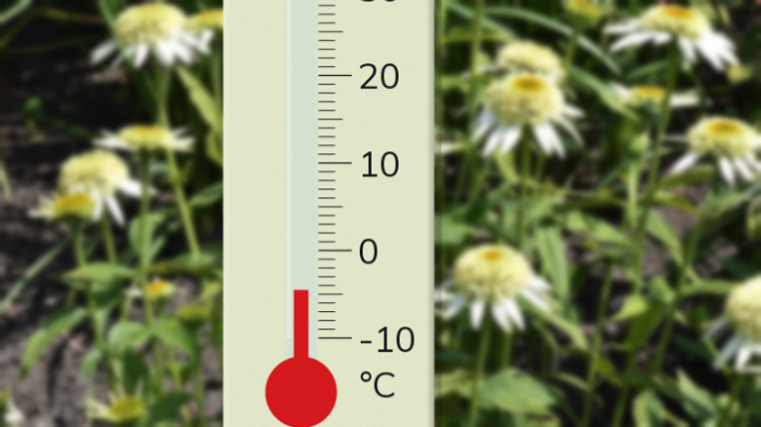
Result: -4.5
